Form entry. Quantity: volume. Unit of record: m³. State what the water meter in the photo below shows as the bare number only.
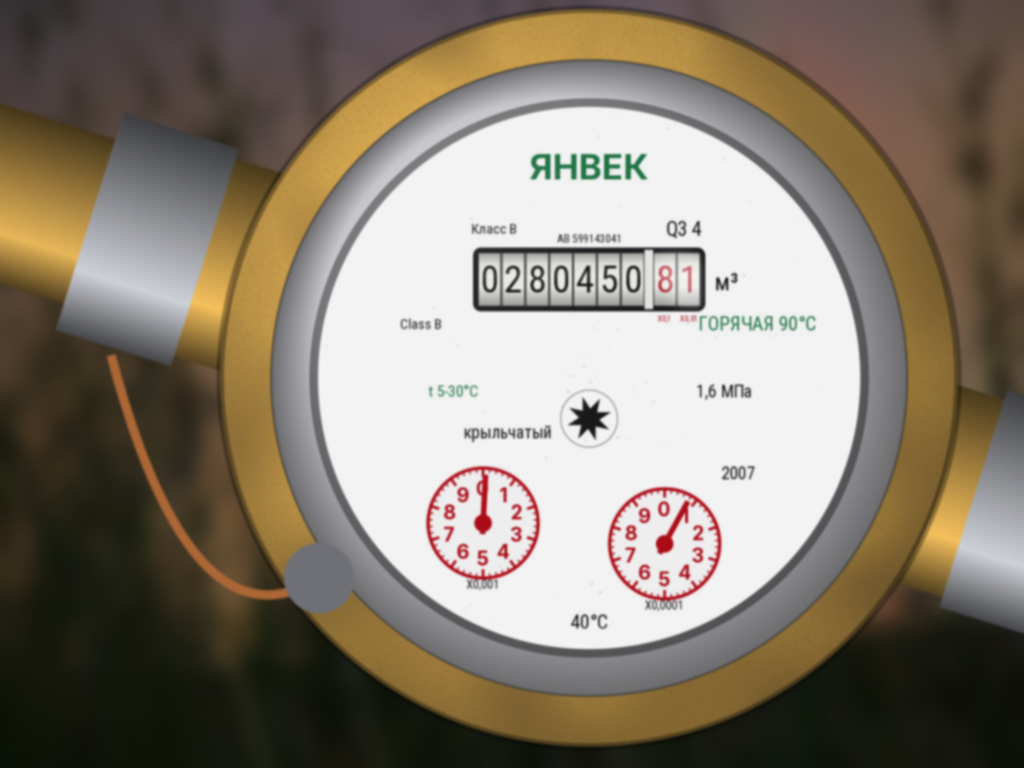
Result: 280450.8100
